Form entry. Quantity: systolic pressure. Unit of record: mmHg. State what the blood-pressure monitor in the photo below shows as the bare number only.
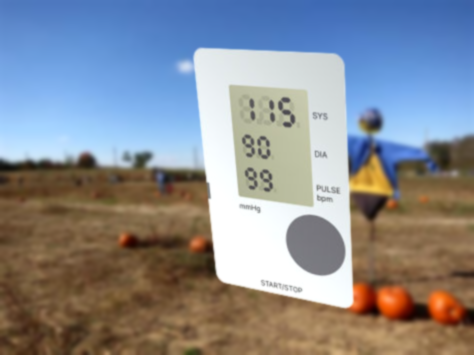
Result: 115
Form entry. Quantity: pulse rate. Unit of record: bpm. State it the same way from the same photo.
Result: 99
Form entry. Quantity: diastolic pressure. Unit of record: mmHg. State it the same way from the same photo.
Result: 90
